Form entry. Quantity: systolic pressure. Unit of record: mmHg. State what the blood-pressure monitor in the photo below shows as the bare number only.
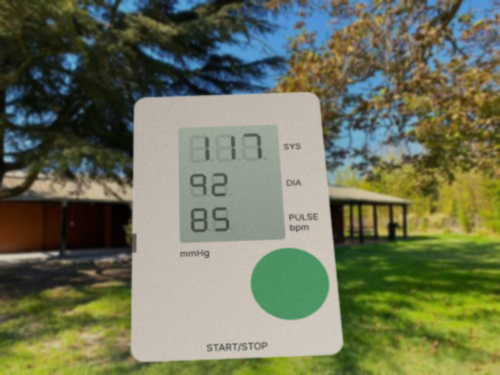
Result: 117
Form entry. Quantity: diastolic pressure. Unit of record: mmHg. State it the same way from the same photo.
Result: 92
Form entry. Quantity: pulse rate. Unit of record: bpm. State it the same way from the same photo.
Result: 85
